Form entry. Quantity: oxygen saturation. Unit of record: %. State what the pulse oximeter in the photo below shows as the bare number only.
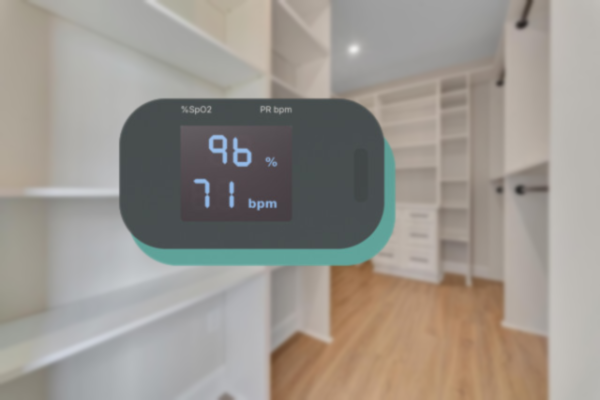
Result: 96
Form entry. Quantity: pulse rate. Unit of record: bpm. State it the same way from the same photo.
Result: 71
